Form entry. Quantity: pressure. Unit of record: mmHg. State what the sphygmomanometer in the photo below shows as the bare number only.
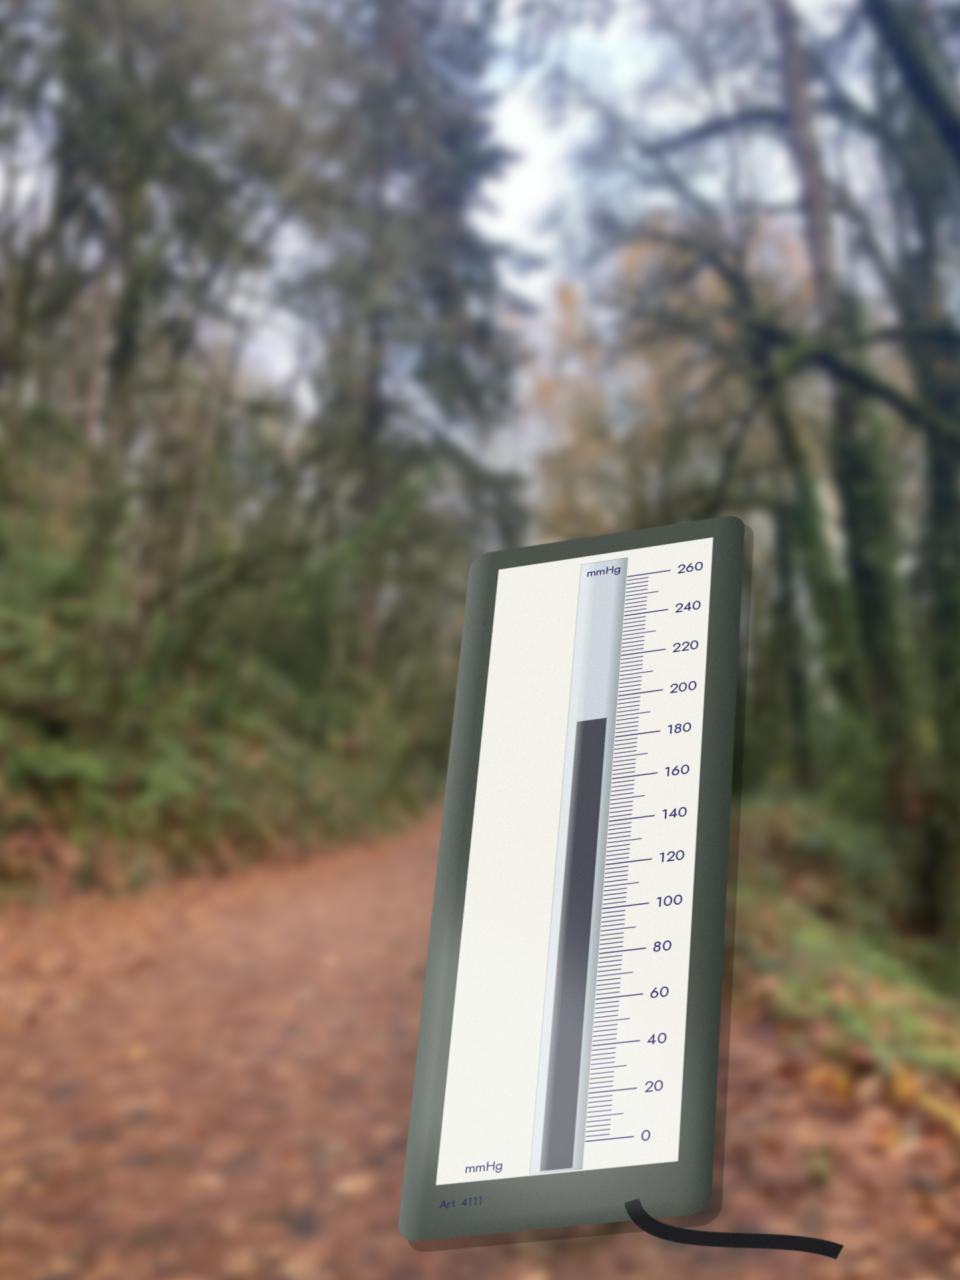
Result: 190
